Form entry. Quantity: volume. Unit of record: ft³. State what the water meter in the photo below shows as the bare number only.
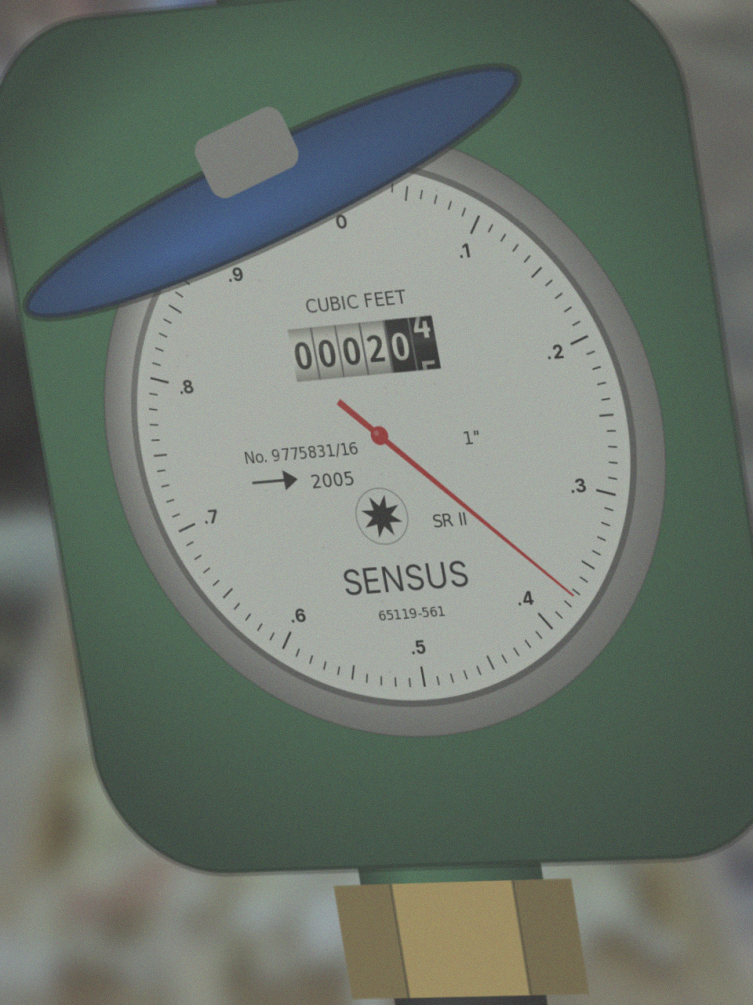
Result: 204.37
